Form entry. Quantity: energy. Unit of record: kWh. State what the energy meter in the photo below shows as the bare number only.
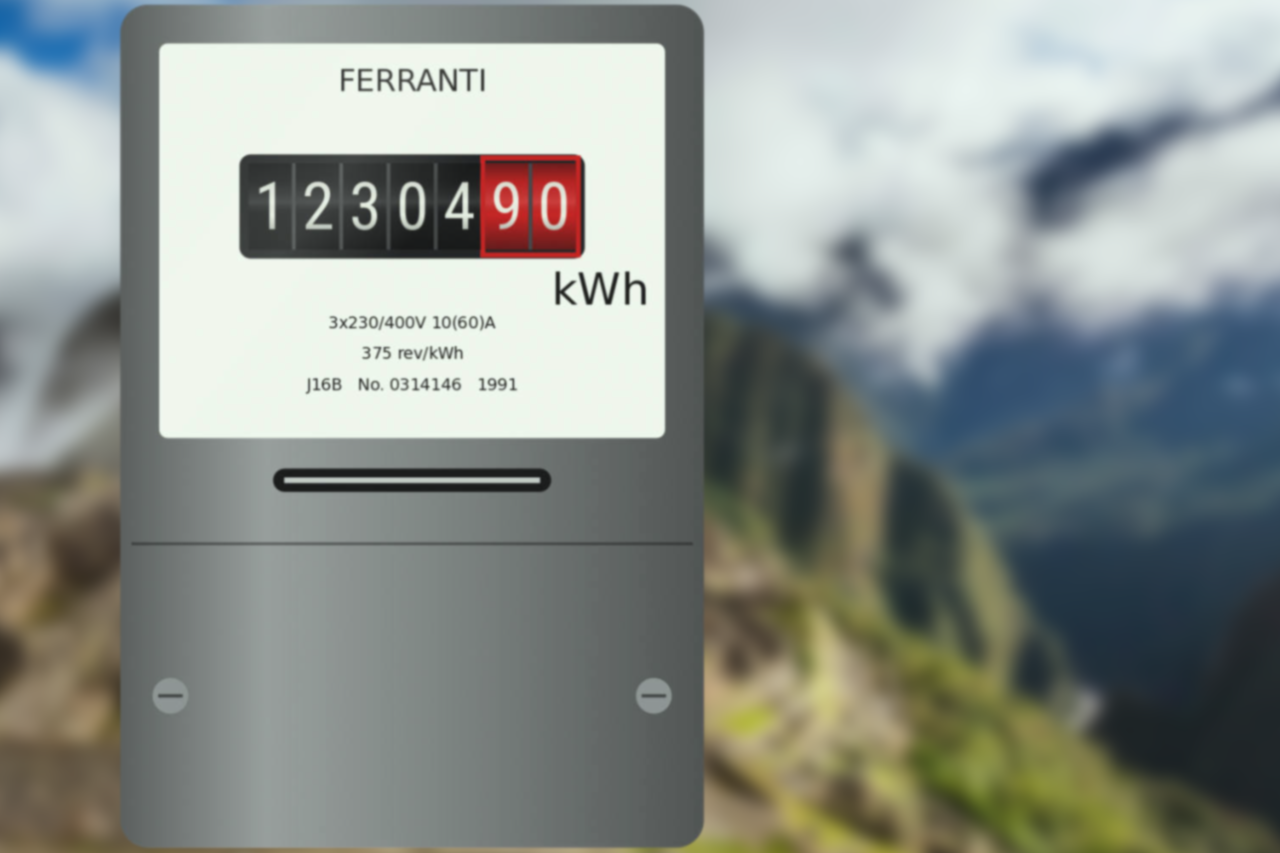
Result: 12304.90
